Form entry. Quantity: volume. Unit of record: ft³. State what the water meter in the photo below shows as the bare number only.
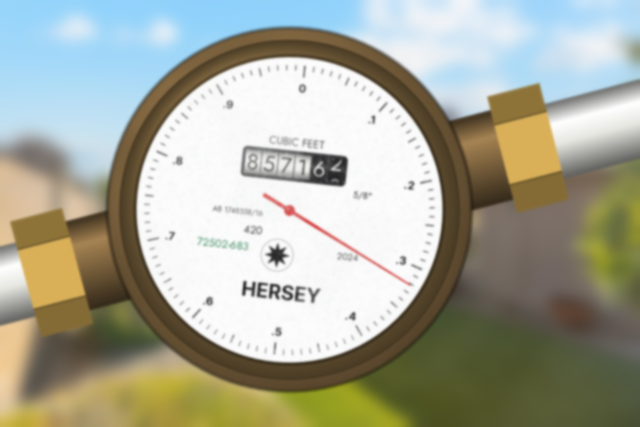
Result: 857162.32
